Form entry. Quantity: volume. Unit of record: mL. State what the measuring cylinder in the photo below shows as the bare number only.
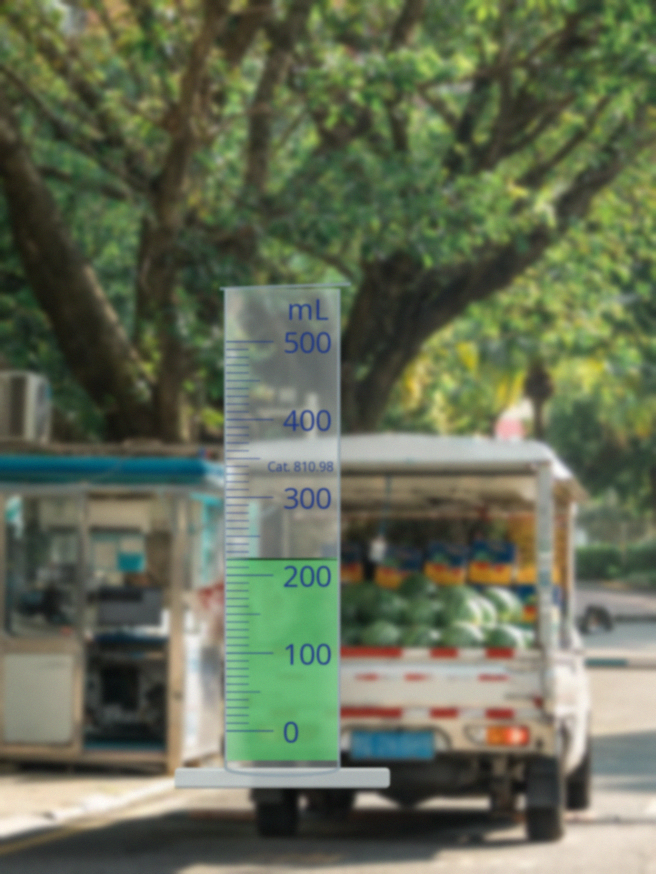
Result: 220
